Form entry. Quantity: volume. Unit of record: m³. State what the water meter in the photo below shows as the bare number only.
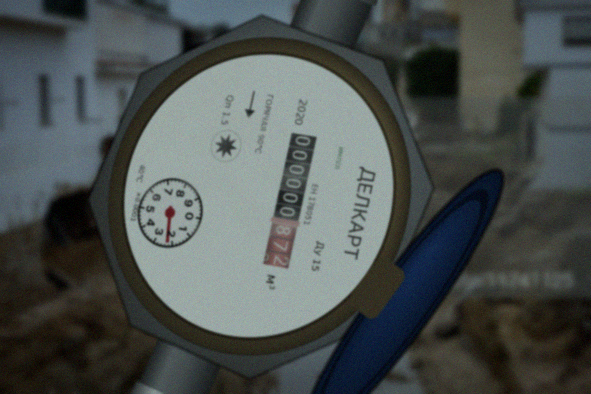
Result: 0.8722
